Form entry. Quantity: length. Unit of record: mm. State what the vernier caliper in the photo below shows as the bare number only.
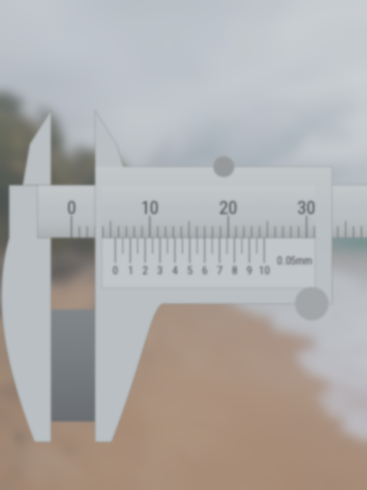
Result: 5.6
